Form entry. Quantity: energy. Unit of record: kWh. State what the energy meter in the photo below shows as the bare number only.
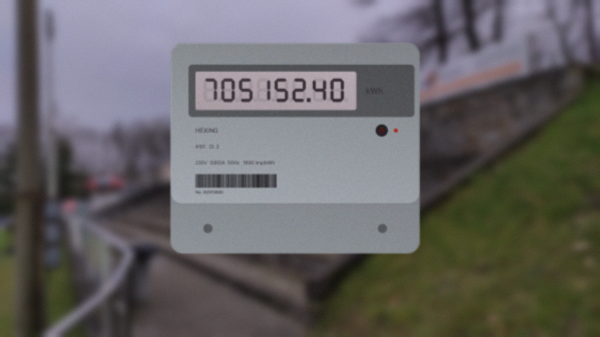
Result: 705152.40
